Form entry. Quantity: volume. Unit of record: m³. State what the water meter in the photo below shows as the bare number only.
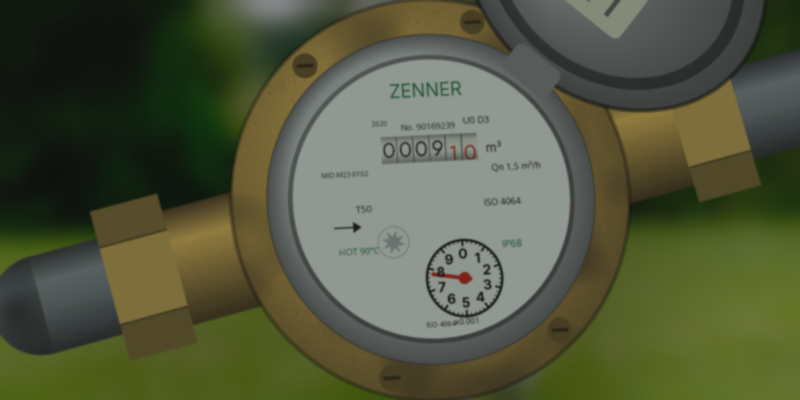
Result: 9.097
